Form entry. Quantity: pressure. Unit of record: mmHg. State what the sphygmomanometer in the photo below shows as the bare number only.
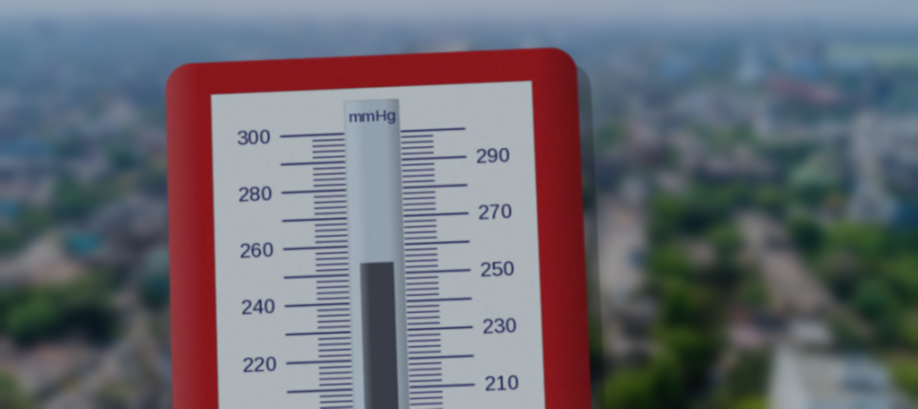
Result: 254
